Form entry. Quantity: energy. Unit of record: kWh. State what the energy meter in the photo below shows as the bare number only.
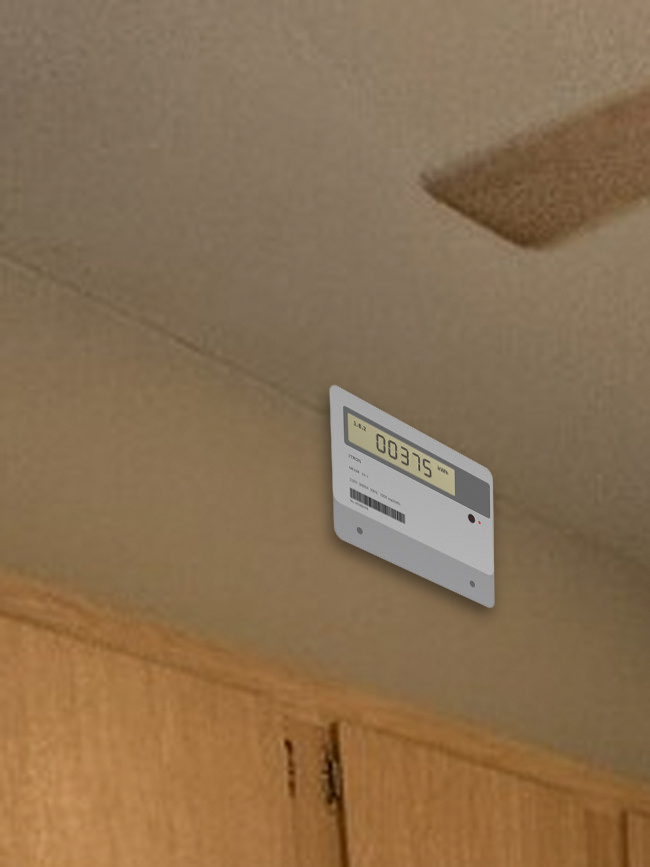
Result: 375
